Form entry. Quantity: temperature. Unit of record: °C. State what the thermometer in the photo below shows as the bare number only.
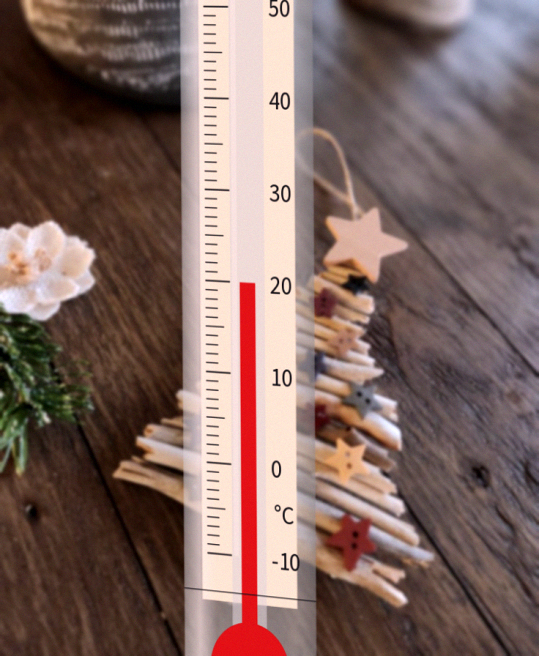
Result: 20
